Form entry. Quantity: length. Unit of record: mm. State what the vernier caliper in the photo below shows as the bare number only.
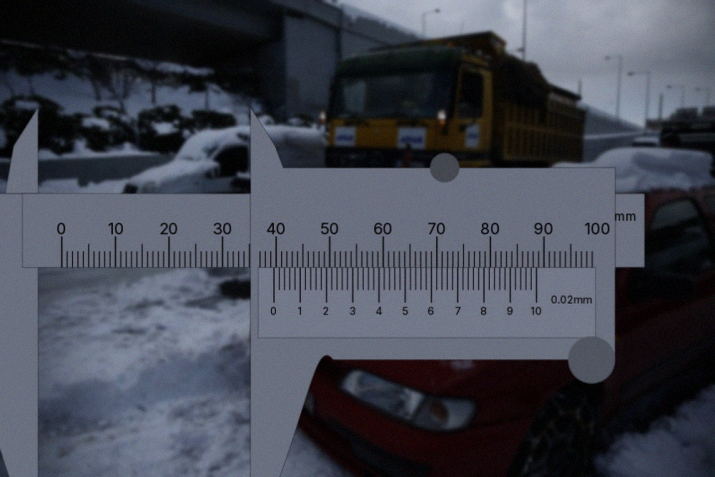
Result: 39.6
